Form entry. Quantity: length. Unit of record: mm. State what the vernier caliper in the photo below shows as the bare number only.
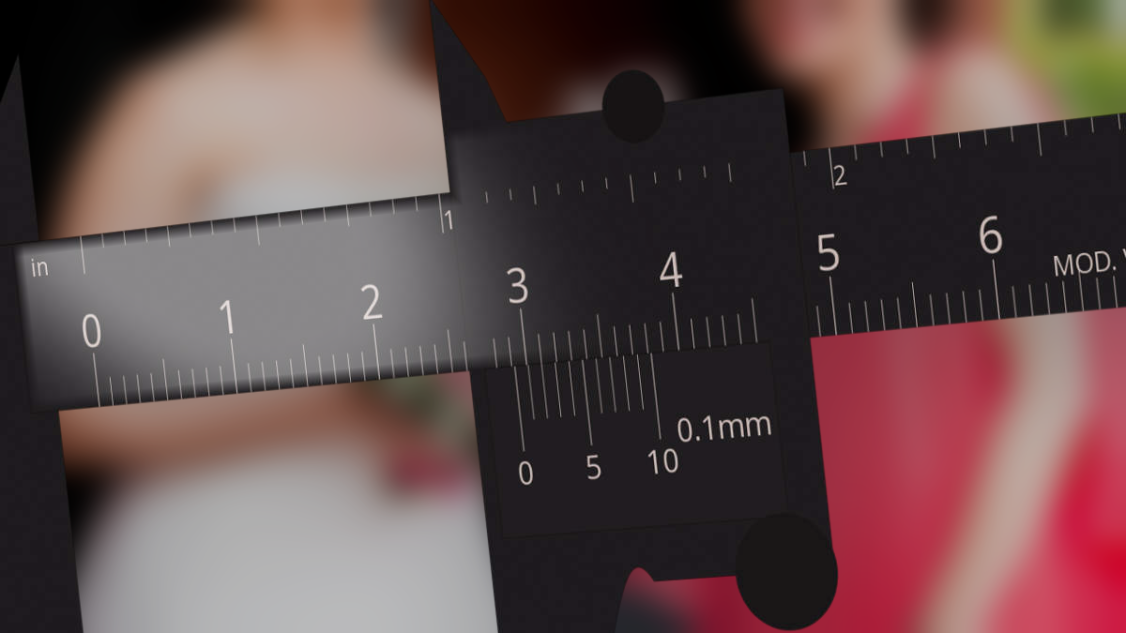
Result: 29.2
